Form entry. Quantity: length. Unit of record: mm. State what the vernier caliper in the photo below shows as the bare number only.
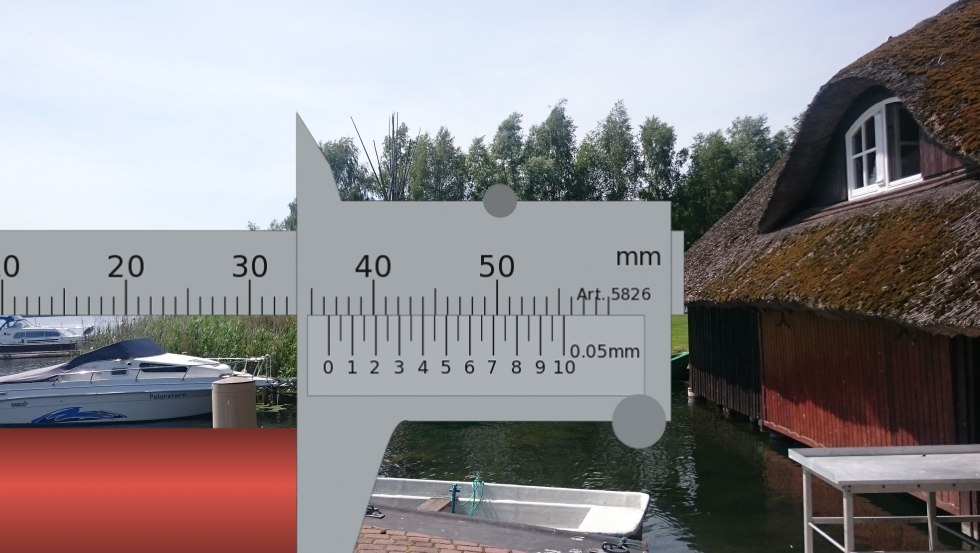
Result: 36.4
